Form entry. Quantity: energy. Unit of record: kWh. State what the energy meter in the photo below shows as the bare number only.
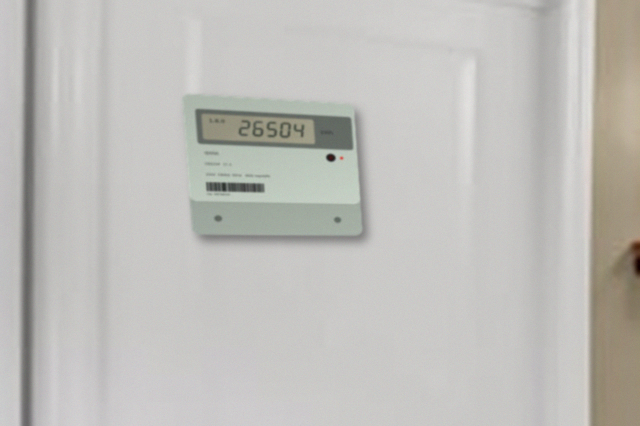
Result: 26504
